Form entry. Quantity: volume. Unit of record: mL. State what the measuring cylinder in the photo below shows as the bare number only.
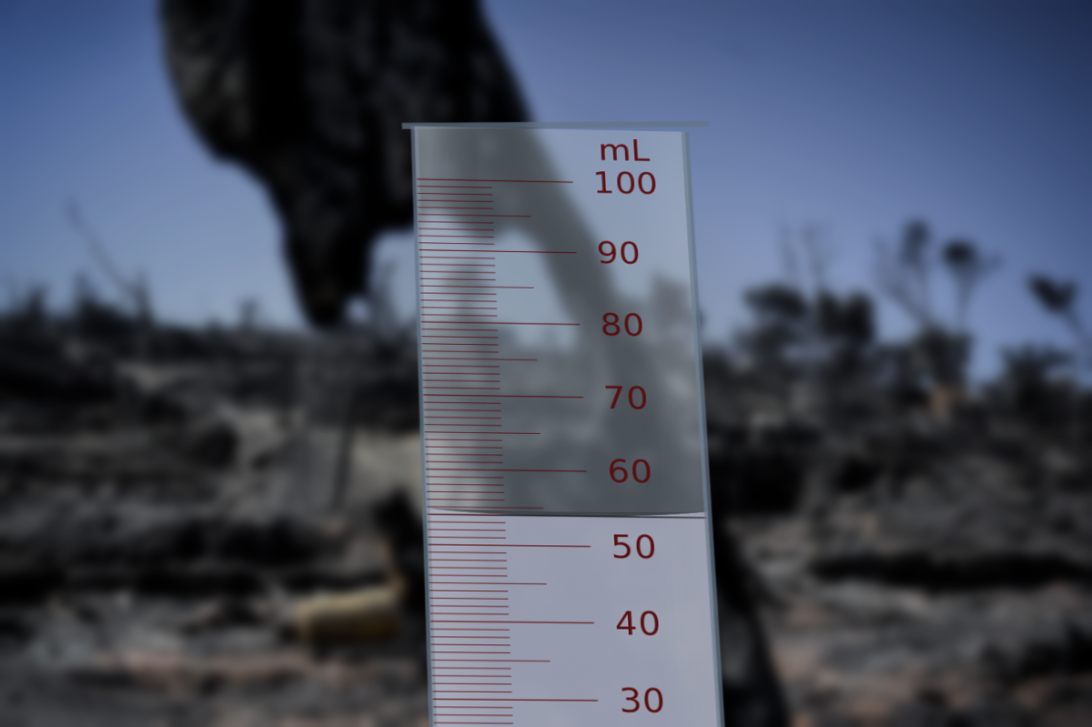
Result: 54
